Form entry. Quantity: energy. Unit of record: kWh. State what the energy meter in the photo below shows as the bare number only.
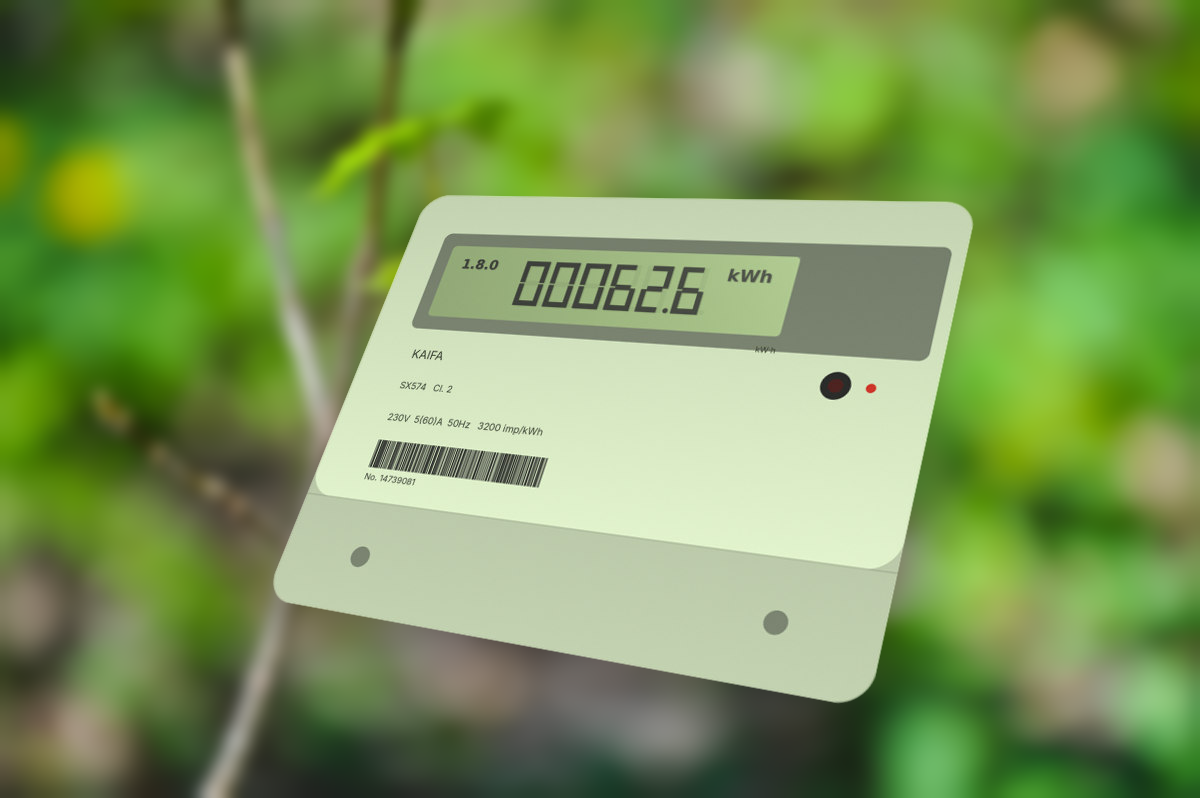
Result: 62.6
